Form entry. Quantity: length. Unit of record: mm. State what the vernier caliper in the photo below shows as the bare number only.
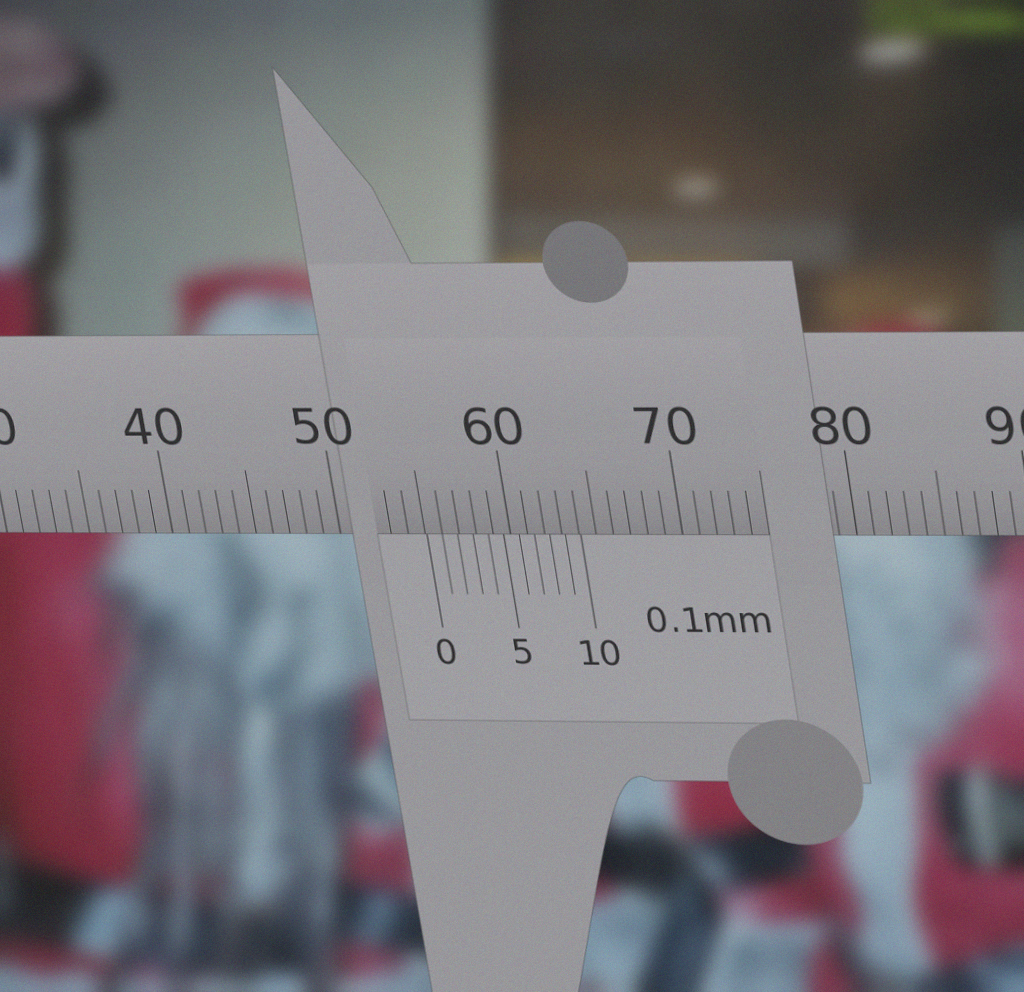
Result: 55.1
